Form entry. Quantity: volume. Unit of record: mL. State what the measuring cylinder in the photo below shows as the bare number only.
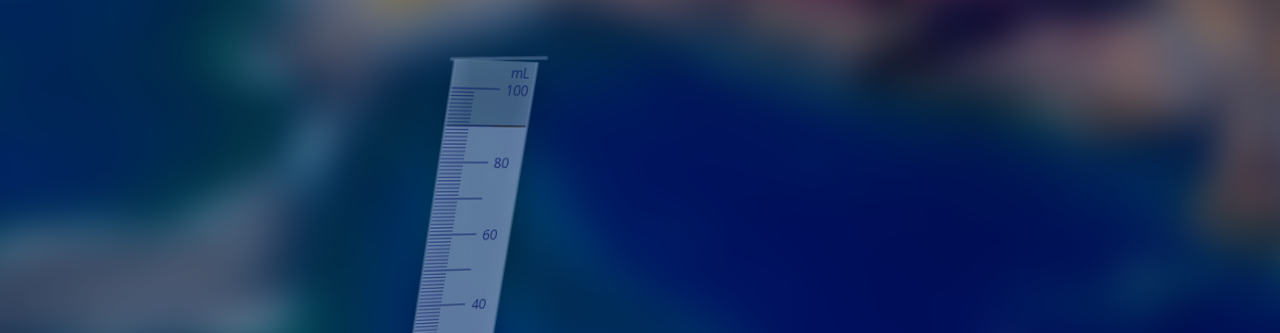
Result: 90
